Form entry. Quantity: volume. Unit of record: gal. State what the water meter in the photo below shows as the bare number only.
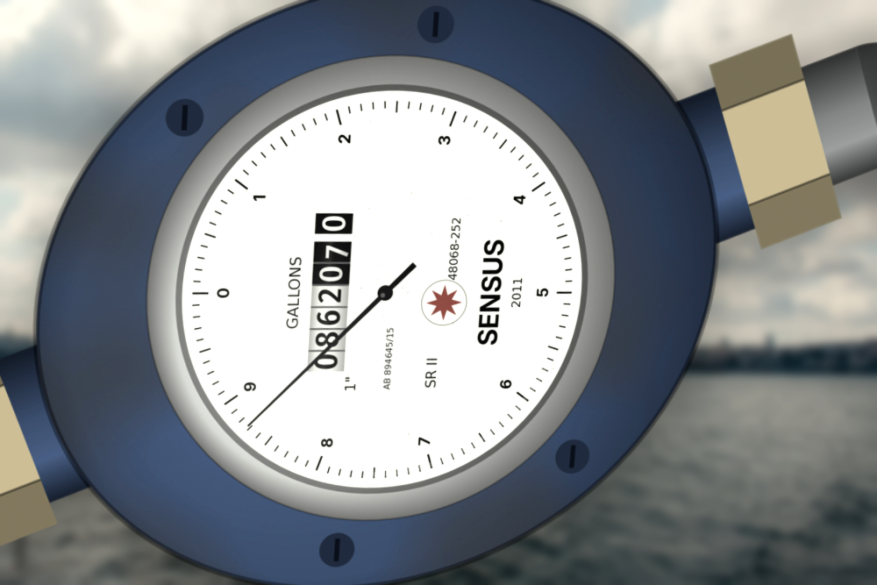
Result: 862068.7
